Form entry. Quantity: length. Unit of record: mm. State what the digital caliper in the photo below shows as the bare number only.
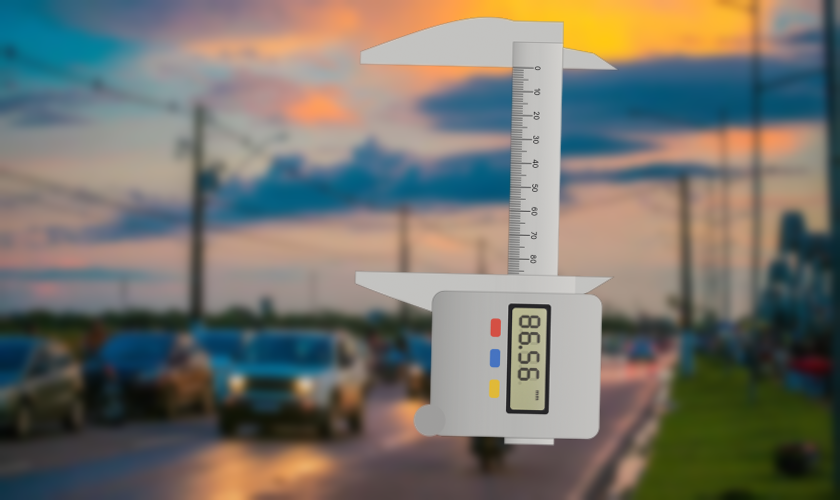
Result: 86.56
